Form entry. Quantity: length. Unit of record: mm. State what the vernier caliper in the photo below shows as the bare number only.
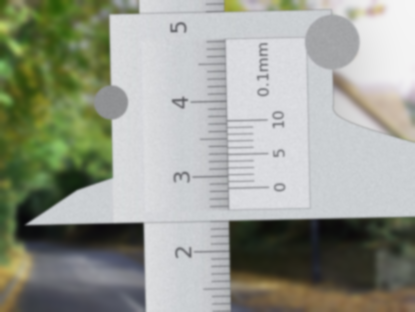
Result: 28.4
